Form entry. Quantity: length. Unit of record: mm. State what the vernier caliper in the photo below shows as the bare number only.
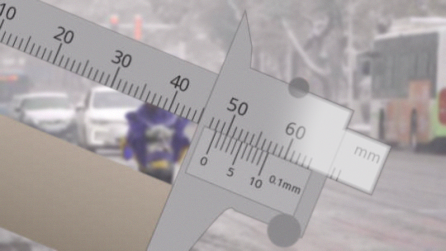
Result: 48.2
